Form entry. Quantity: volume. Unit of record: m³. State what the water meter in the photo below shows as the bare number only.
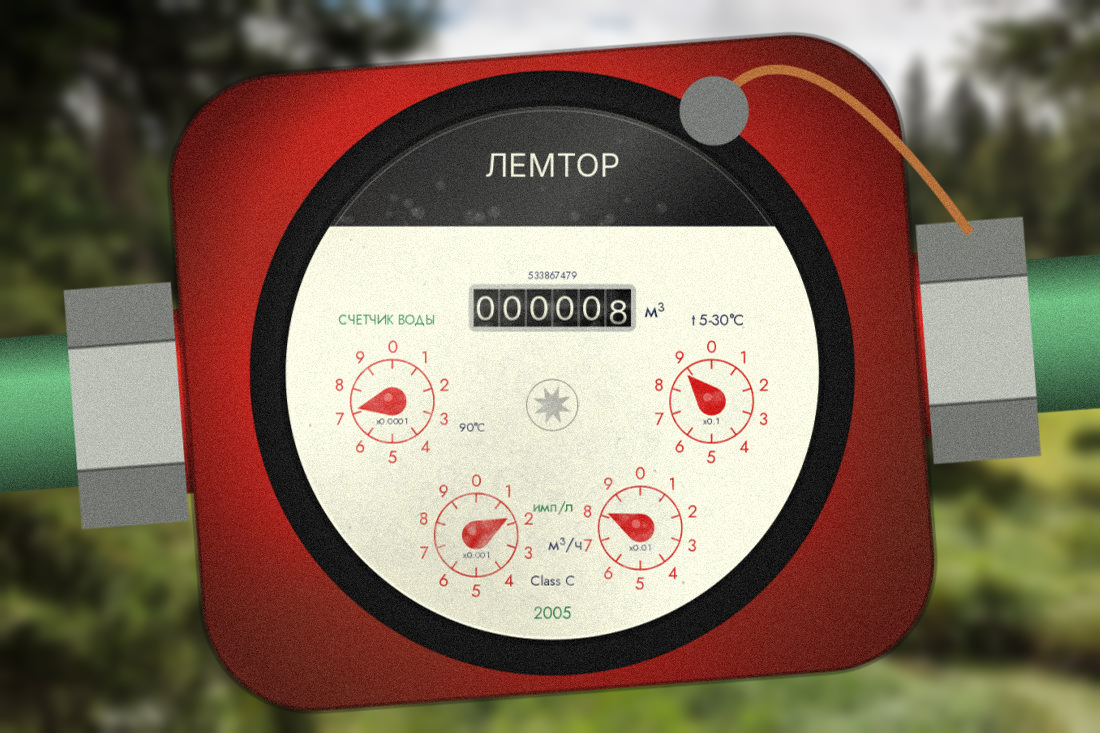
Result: 7.8817
